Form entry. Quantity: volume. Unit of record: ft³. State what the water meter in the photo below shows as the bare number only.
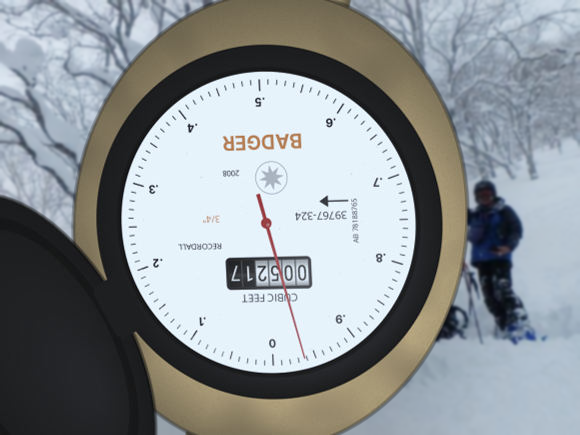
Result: 5216.96
